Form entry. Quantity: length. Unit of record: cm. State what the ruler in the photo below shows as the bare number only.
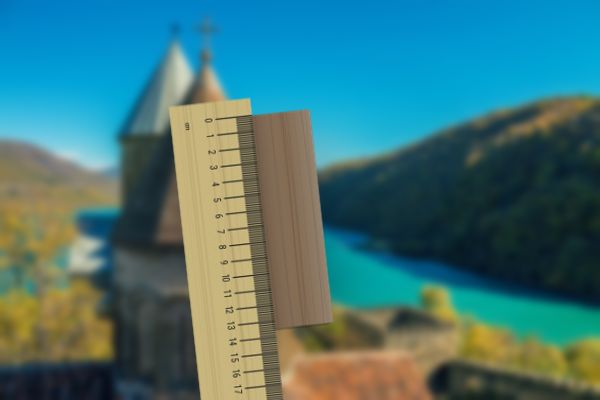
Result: 13.5
